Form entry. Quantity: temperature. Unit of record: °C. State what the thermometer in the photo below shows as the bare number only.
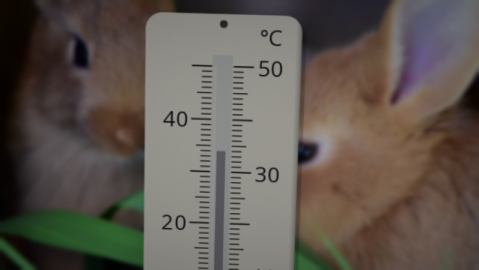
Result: 34
